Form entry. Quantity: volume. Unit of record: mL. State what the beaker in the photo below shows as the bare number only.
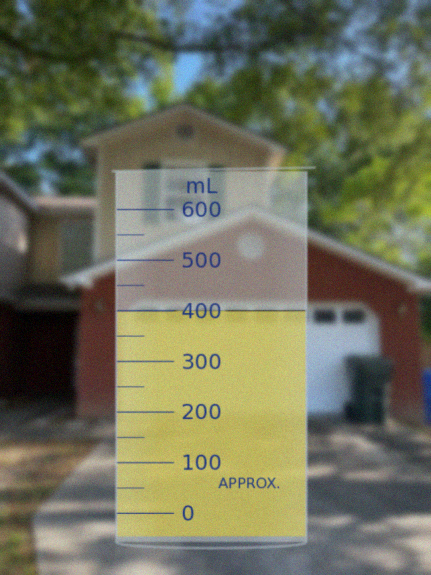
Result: 400
